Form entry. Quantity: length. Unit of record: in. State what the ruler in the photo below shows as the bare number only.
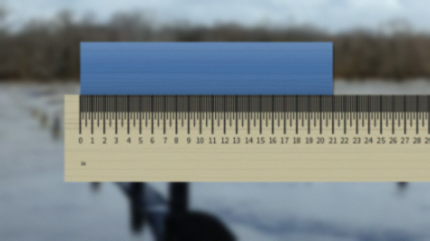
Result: 21
